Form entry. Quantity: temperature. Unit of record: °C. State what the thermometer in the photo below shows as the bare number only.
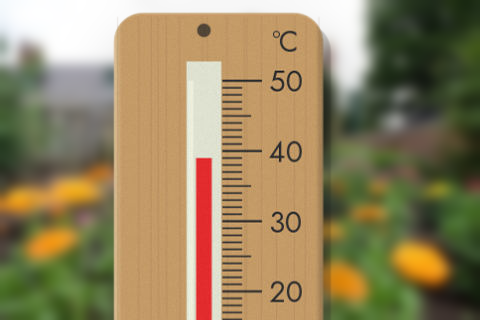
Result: 39
